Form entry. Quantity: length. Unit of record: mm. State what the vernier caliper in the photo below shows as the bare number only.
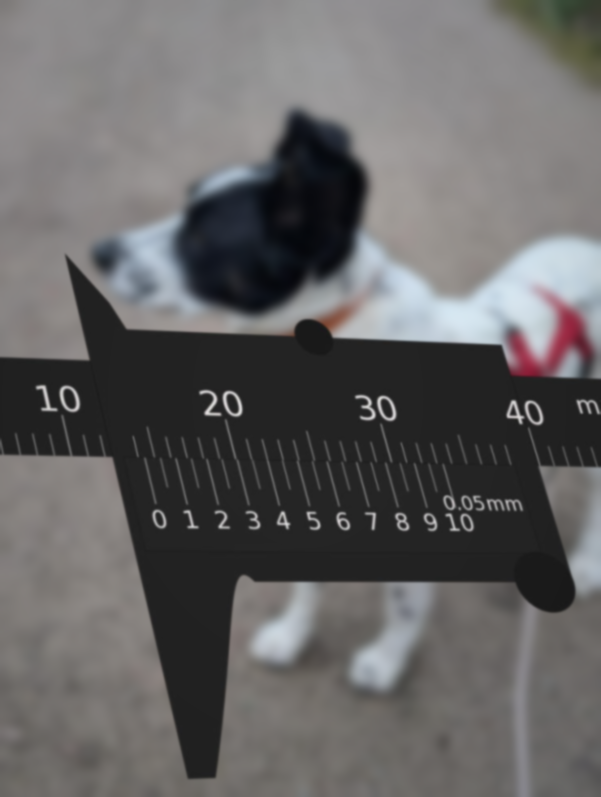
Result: 14.4
